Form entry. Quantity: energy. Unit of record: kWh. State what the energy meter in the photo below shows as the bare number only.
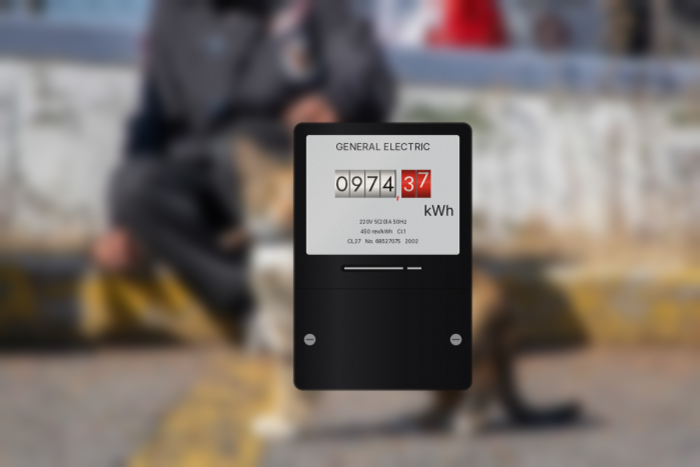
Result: 974.37
